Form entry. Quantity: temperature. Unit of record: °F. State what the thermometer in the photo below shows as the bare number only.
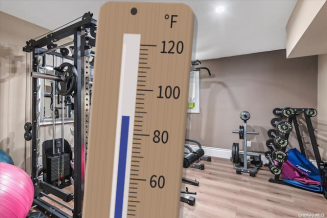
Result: 88
